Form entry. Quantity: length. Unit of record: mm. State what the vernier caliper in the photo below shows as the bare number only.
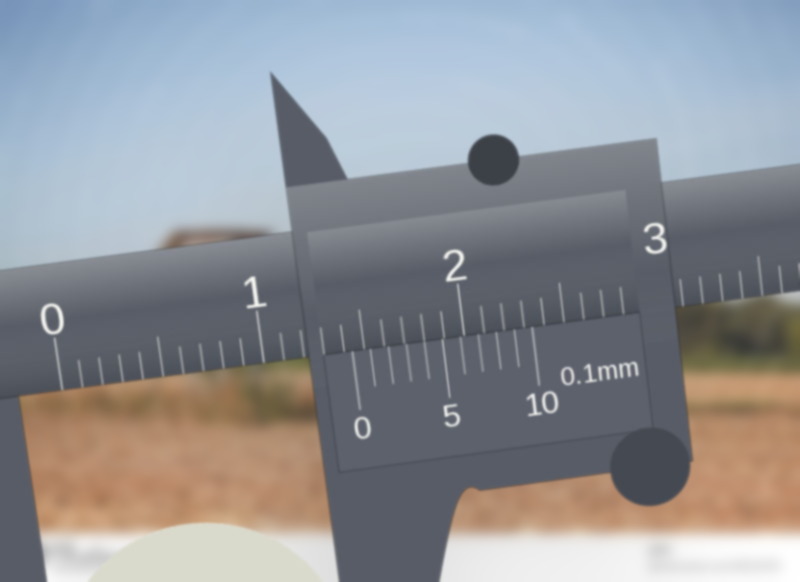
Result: 14.4
